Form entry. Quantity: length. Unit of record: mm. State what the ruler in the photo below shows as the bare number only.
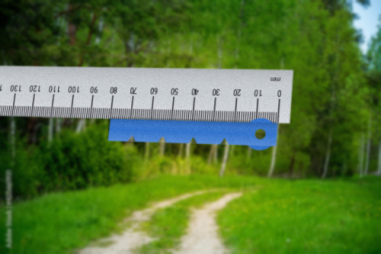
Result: 80
